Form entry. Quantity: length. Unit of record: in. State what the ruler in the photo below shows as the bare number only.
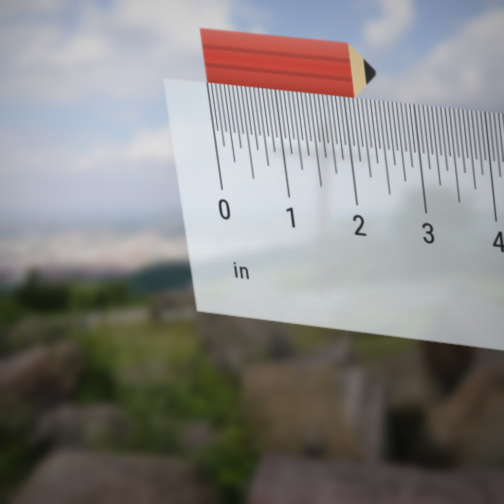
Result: 2.5
